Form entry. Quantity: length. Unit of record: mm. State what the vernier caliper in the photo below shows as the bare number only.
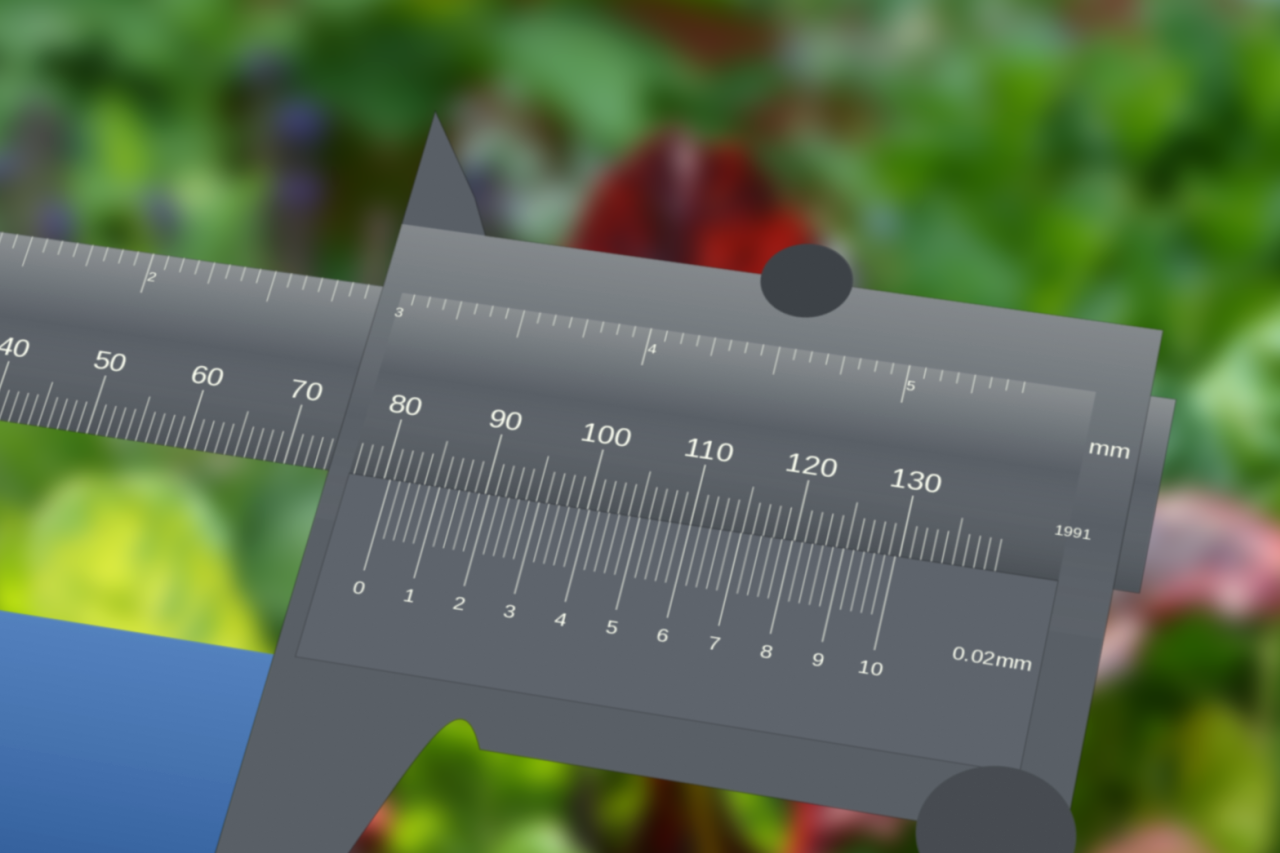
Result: 80.6
